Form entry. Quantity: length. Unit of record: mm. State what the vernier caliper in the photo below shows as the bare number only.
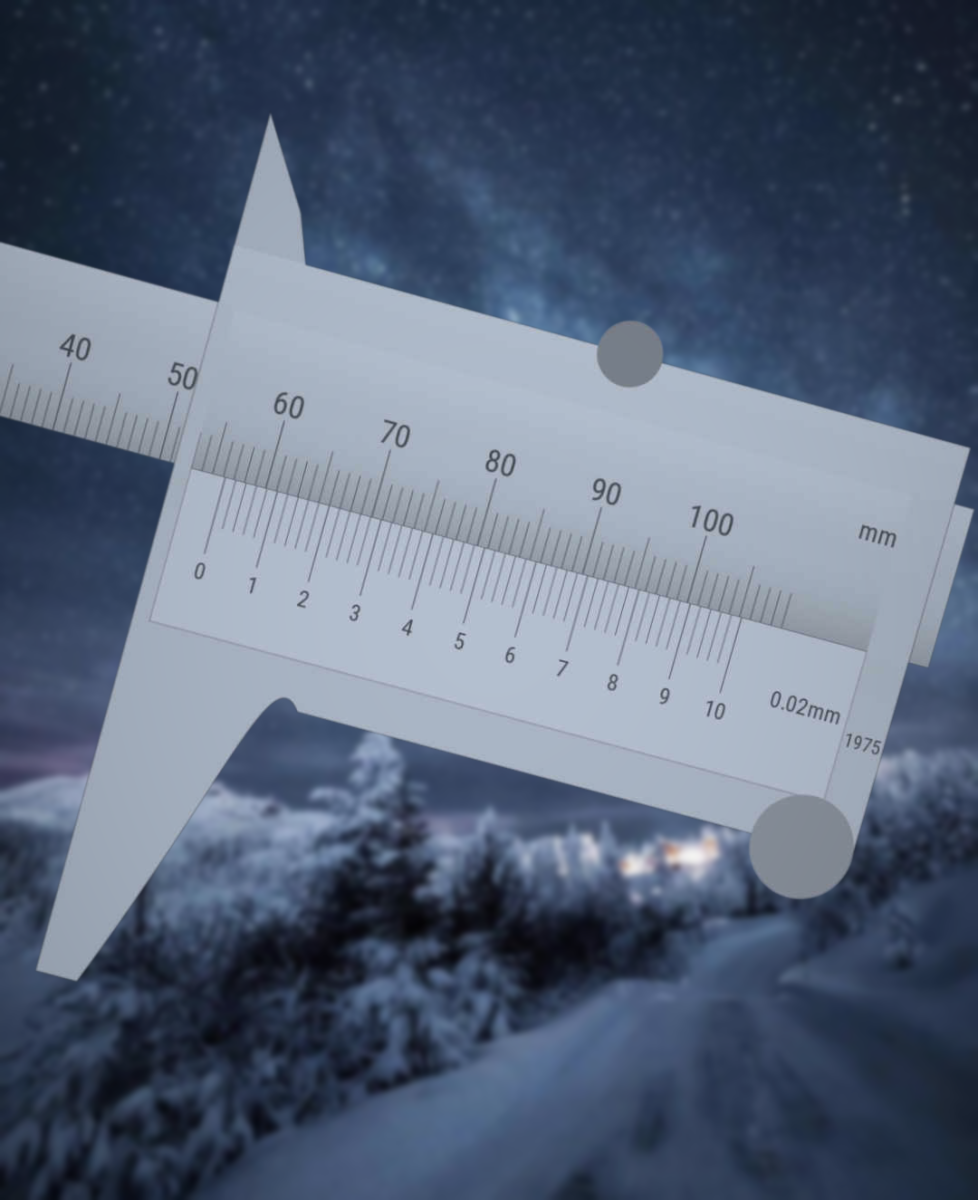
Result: 56.2
